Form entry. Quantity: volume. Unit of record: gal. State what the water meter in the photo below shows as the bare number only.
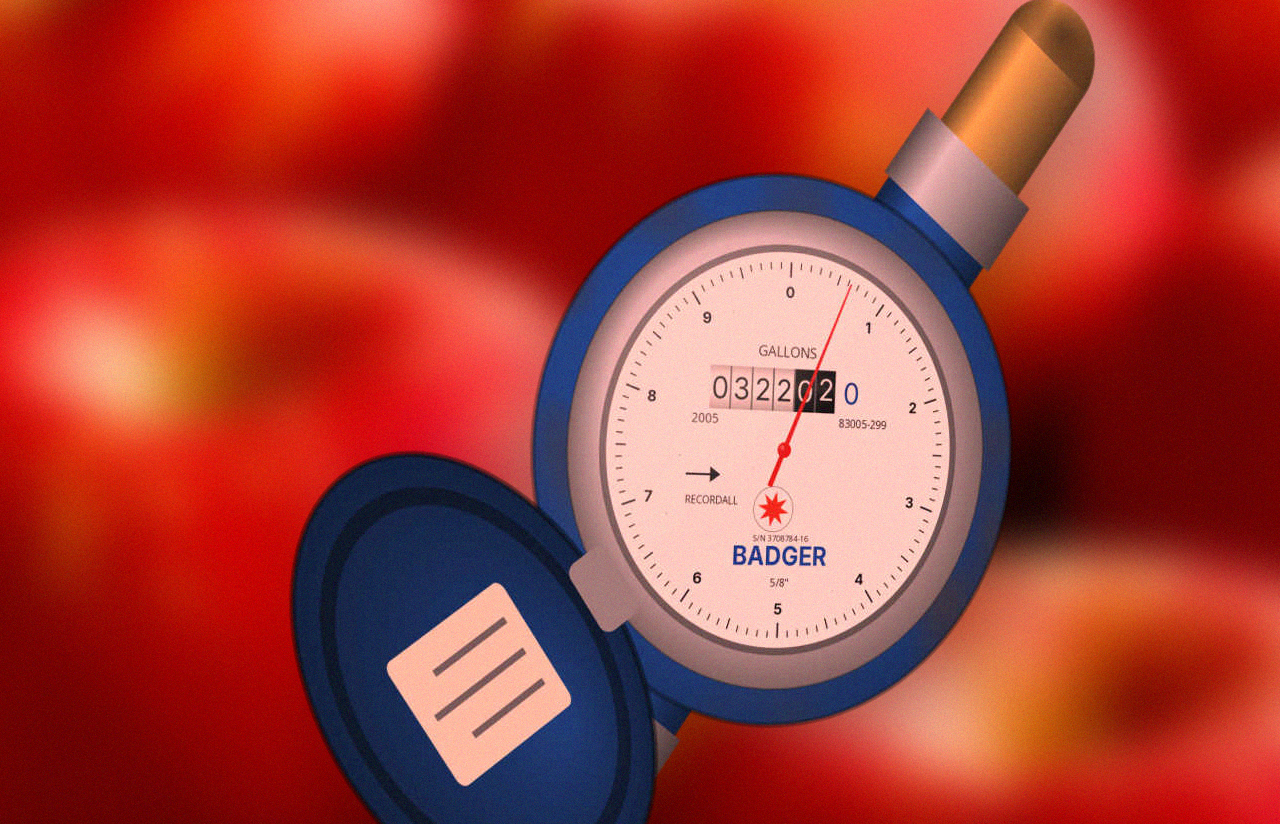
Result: 322020.6
